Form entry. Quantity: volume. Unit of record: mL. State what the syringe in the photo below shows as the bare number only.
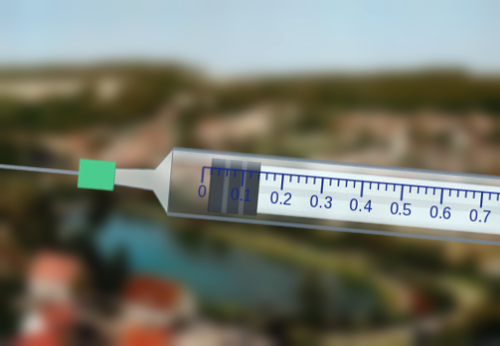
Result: 0.02
